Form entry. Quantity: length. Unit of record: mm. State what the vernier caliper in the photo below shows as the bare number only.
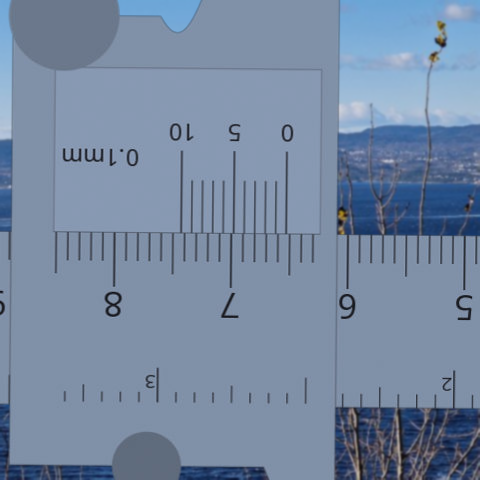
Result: 65.3
